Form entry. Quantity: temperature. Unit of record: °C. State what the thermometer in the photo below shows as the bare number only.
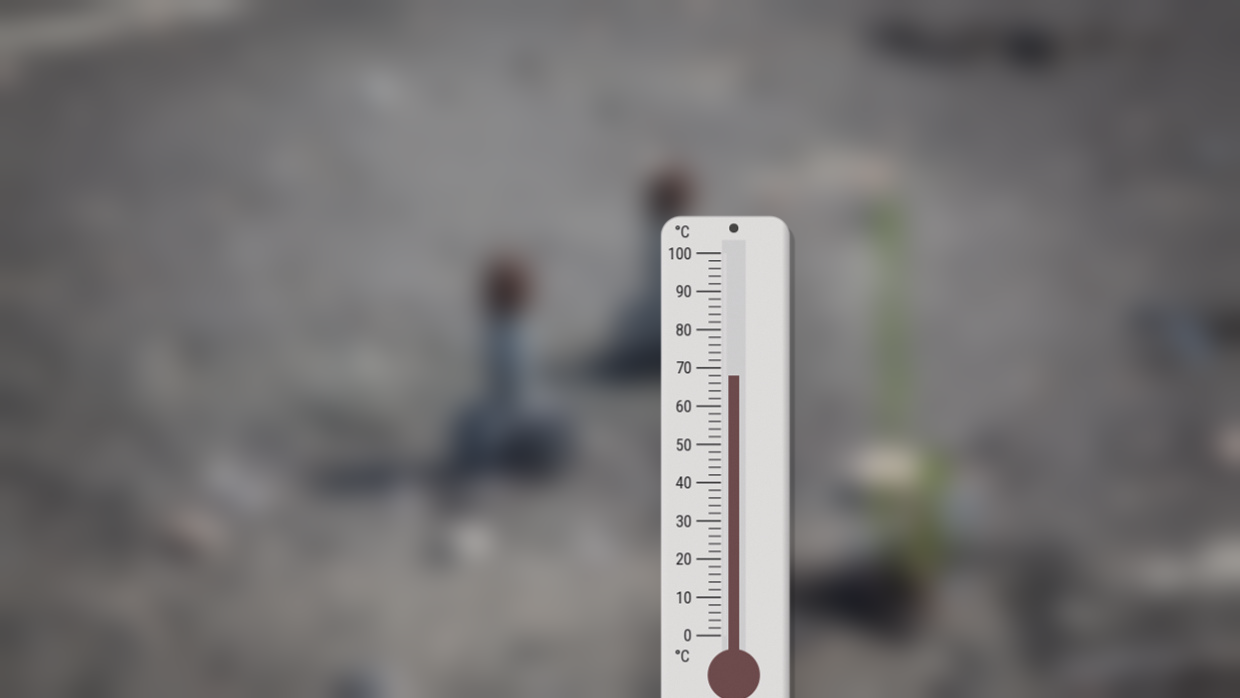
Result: 68
